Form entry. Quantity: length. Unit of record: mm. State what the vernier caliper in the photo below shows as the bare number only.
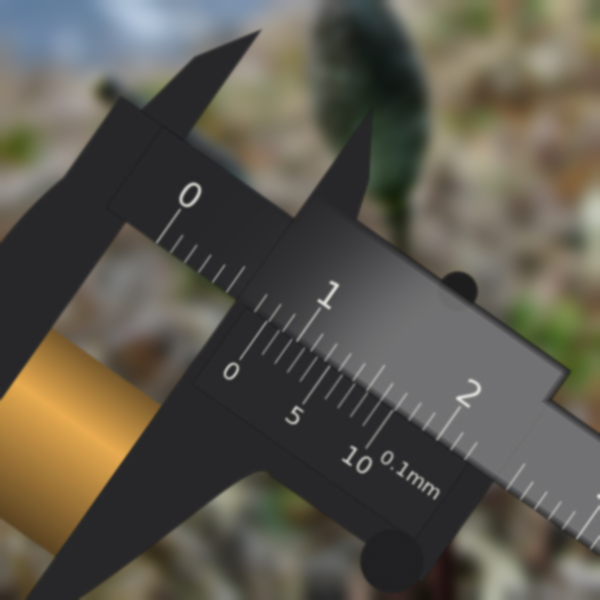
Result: 7.9
